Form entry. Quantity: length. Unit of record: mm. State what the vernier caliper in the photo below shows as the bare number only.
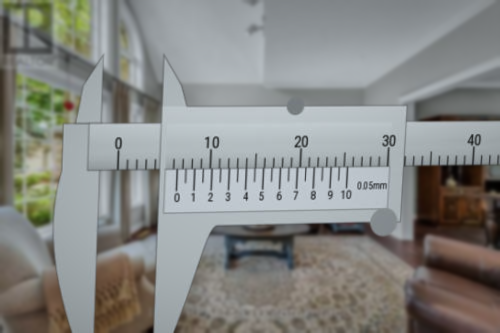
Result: 6.4
